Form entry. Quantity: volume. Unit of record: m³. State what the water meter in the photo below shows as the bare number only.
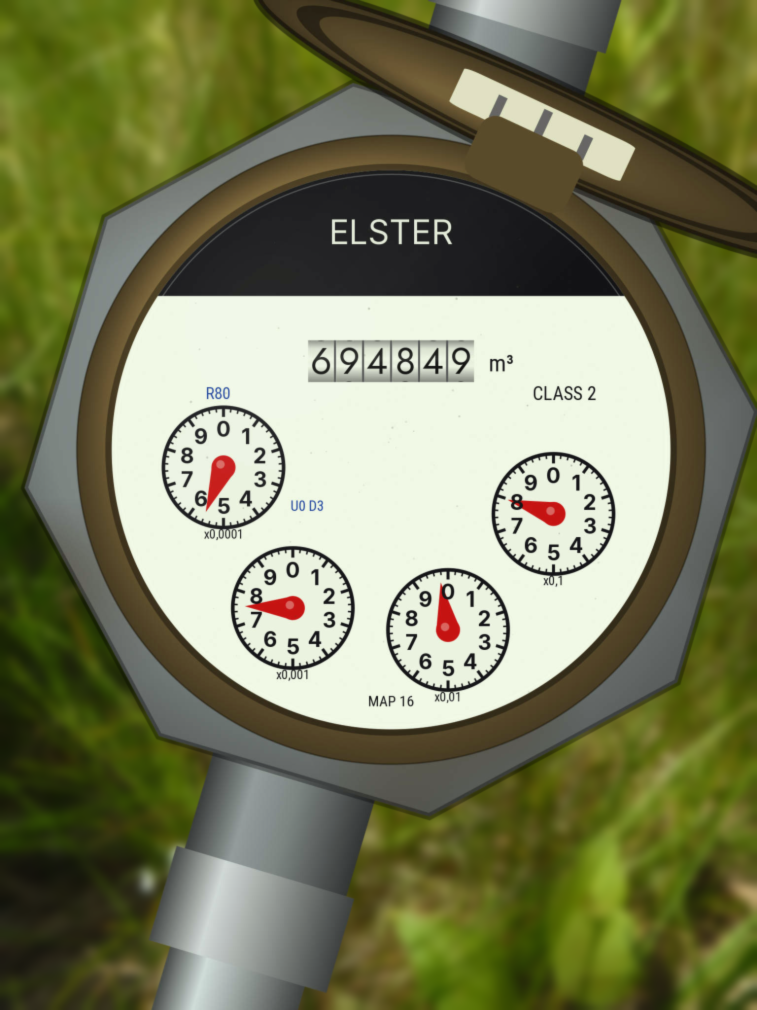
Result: 694849.7975
